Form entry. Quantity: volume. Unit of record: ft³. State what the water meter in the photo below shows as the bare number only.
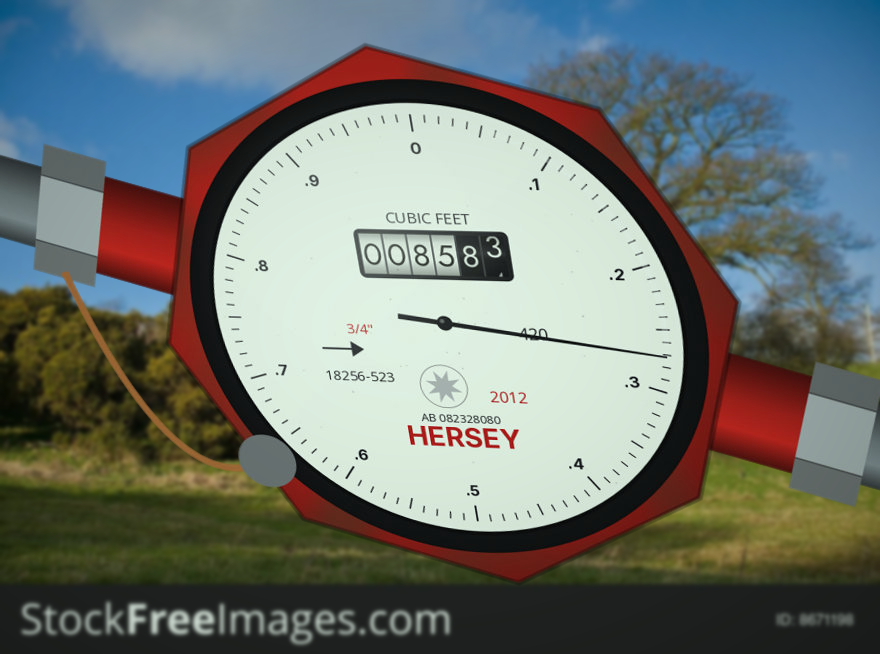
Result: 8583.27
